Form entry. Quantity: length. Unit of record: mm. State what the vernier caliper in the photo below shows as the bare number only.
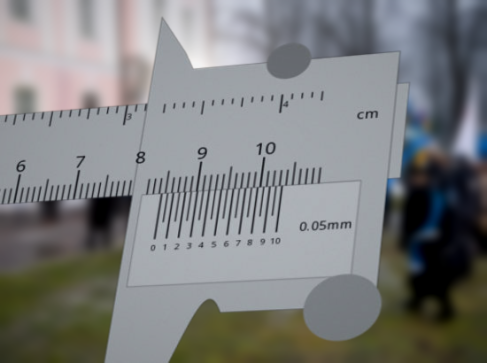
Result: 84.4
